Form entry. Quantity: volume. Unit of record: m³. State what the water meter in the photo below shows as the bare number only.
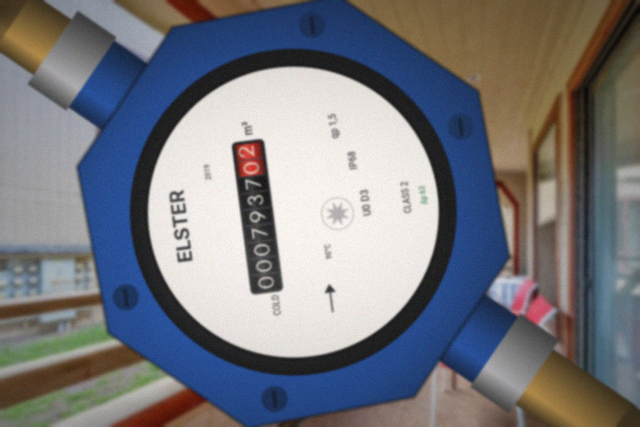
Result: 7937.02
